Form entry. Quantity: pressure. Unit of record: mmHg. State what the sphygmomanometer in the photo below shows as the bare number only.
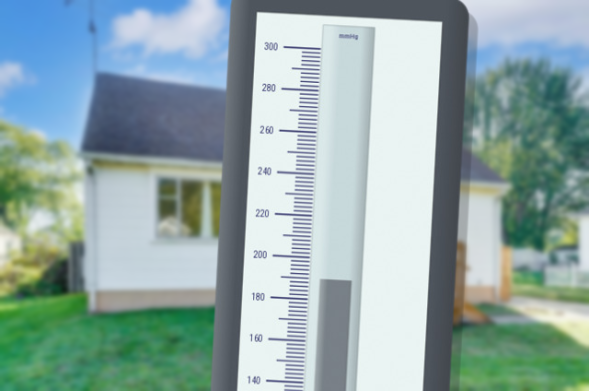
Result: 190
